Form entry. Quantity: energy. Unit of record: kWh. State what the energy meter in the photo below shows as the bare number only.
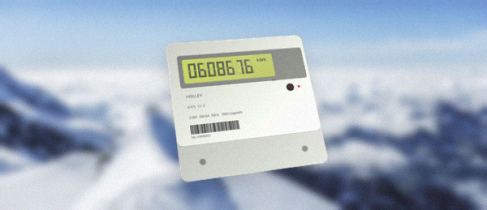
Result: 608676
